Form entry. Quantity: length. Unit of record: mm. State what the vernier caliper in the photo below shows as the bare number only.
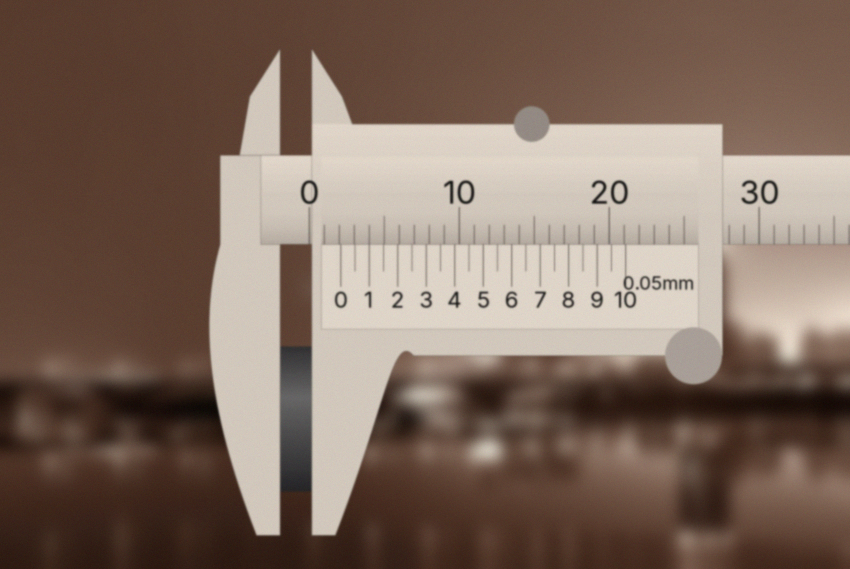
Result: 2.1
